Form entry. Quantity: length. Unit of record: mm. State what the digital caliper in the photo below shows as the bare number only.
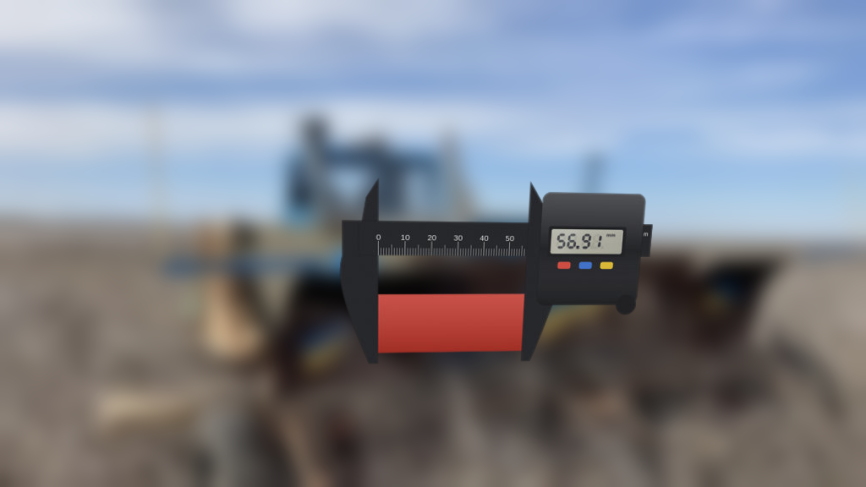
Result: 56.91
